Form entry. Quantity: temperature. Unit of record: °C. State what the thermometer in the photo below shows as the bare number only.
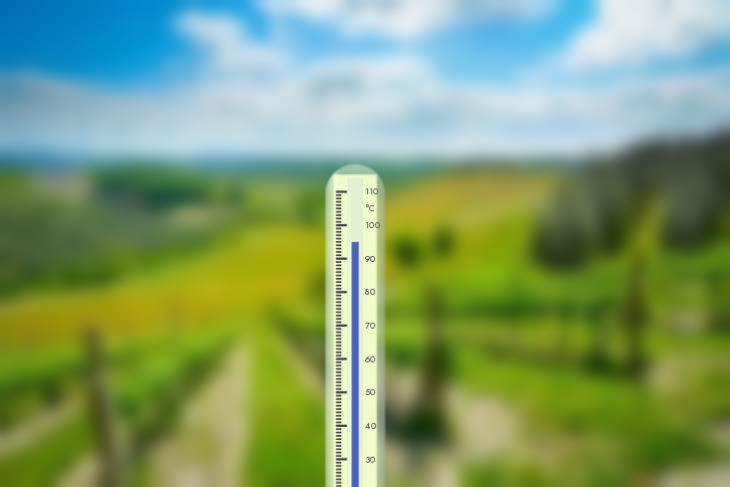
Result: 95
